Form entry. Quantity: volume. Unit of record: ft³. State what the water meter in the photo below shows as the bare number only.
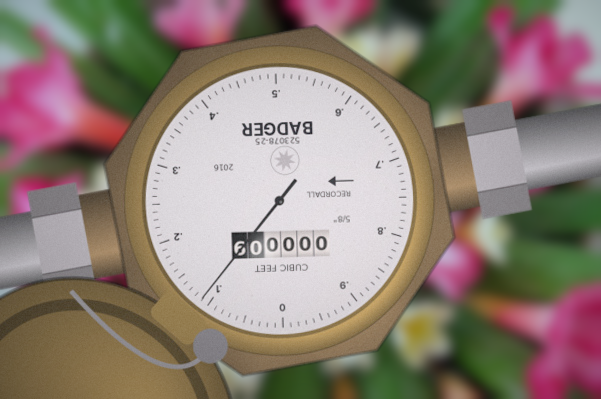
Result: 9.11
